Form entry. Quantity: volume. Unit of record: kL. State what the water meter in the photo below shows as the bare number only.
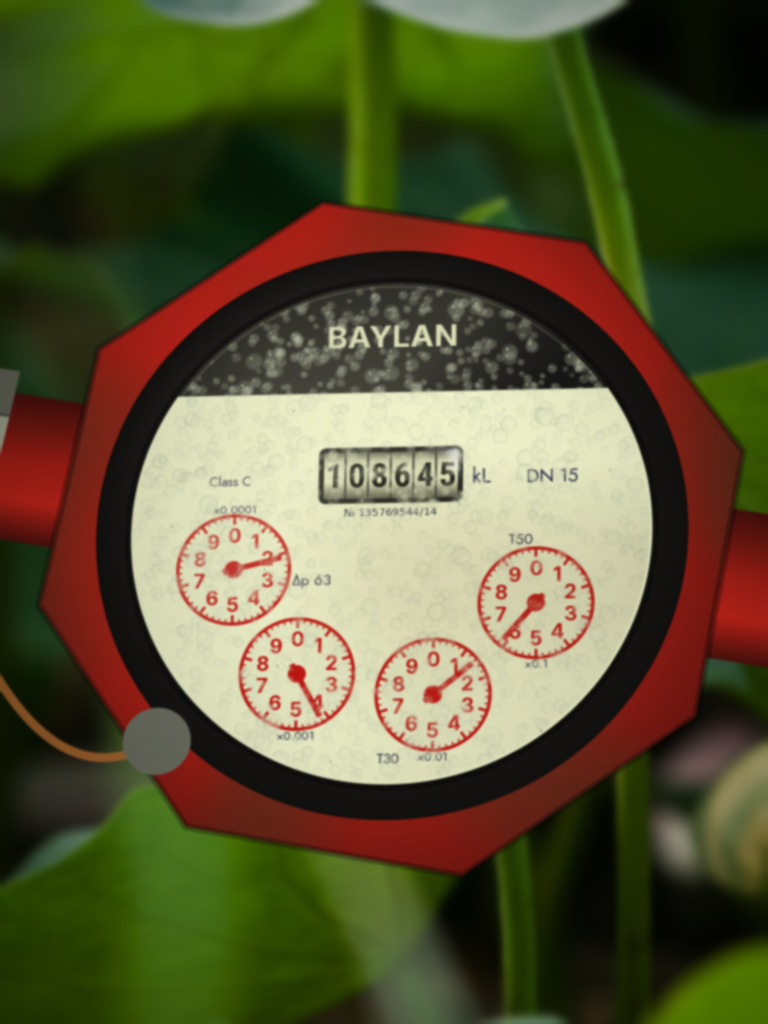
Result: 108645.6142
